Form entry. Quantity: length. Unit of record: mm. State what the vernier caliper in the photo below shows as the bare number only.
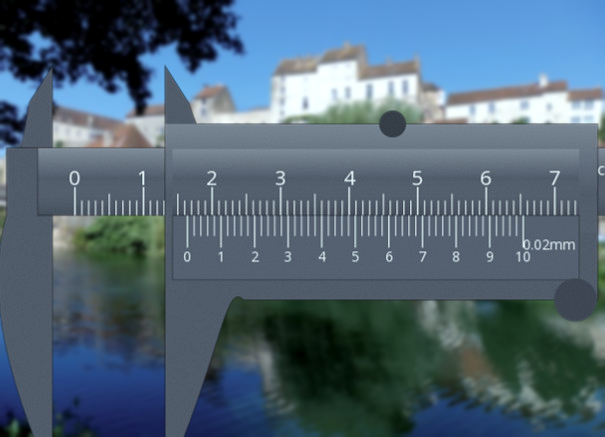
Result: 16.4
